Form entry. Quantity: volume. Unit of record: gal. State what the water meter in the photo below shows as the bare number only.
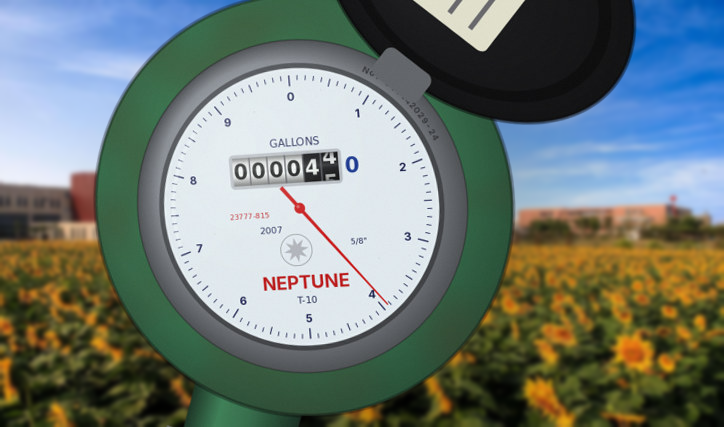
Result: 443.9
